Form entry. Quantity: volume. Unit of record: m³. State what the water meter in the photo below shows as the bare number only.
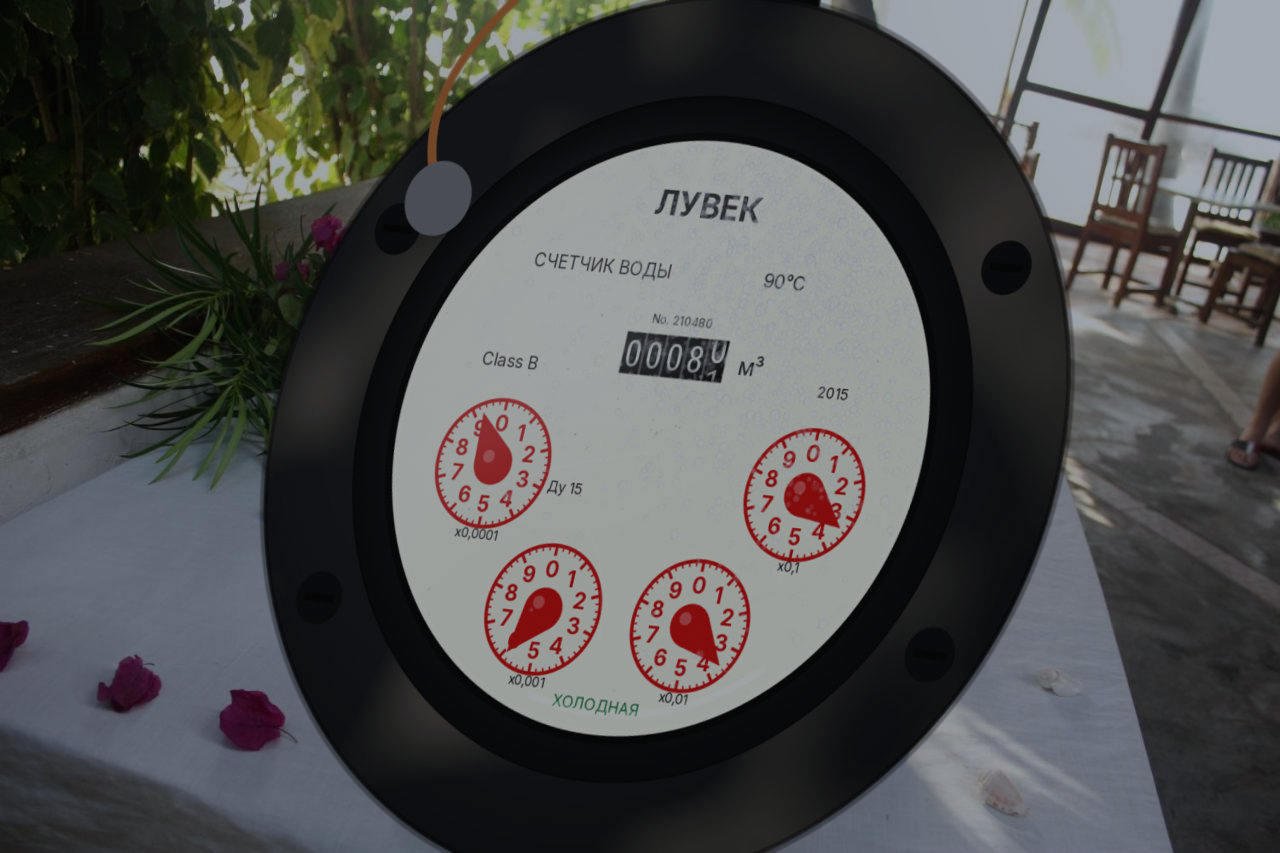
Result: 80.3359
